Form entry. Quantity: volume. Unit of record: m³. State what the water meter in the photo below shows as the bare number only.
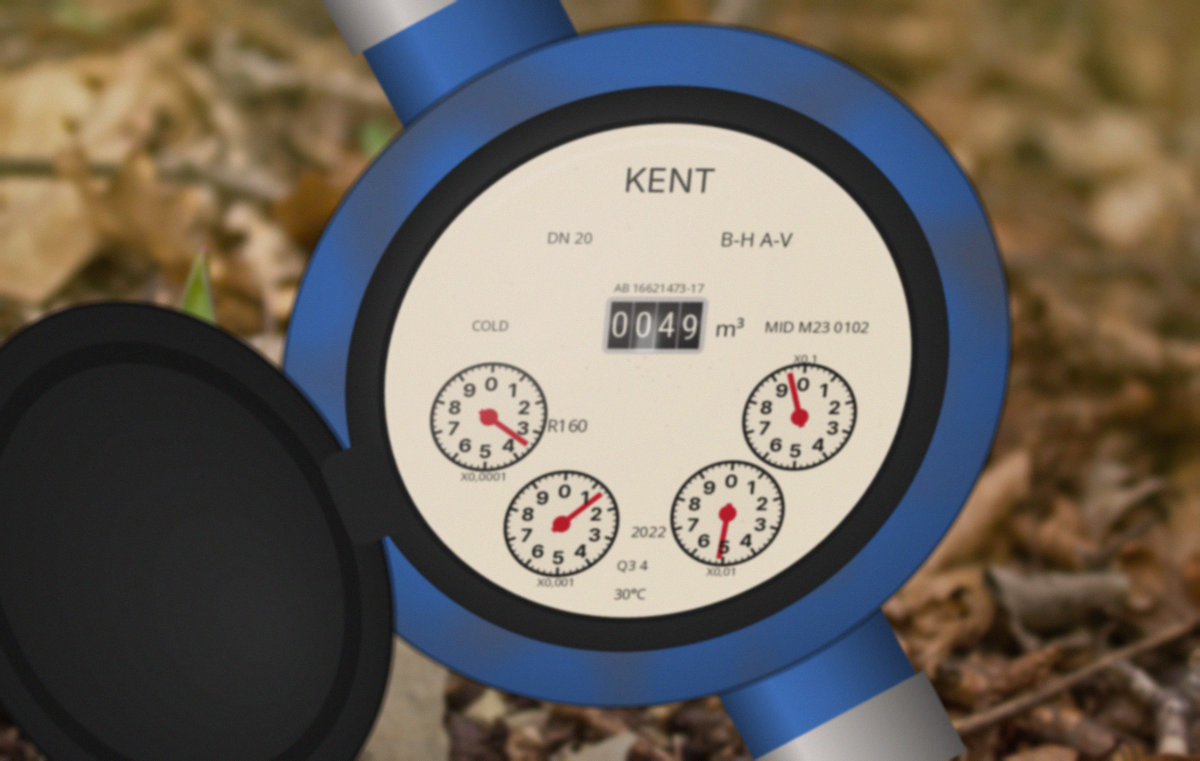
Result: 48.9513
